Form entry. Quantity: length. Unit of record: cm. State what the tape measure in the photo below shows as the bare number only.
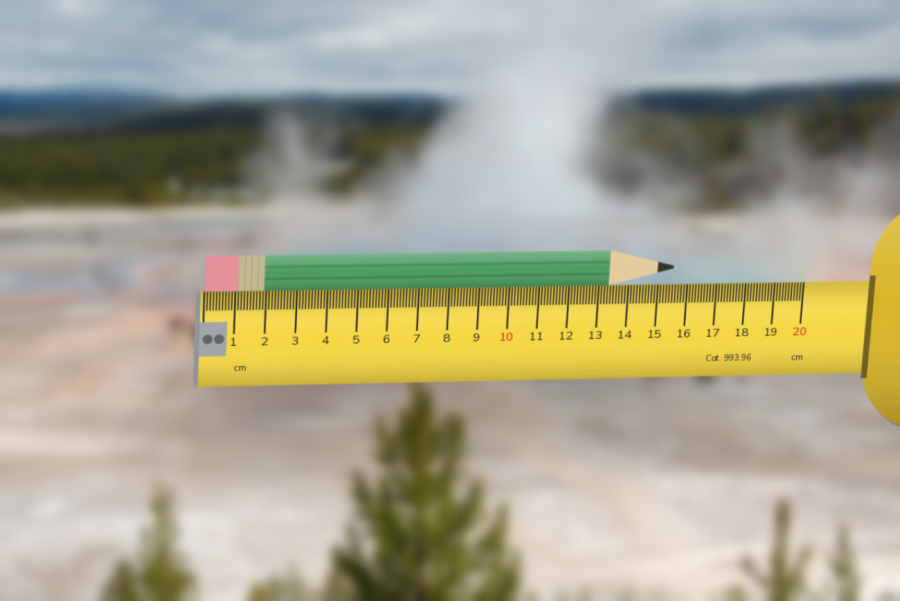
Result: 15.5
